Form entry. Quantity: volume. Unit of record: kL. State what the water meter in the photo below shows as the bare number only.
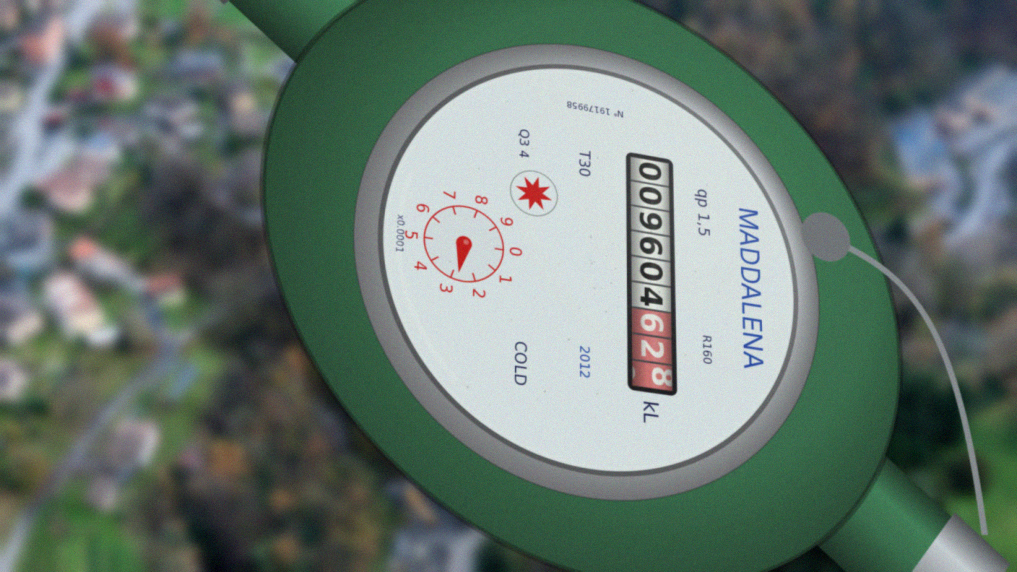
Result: 9604.6282
